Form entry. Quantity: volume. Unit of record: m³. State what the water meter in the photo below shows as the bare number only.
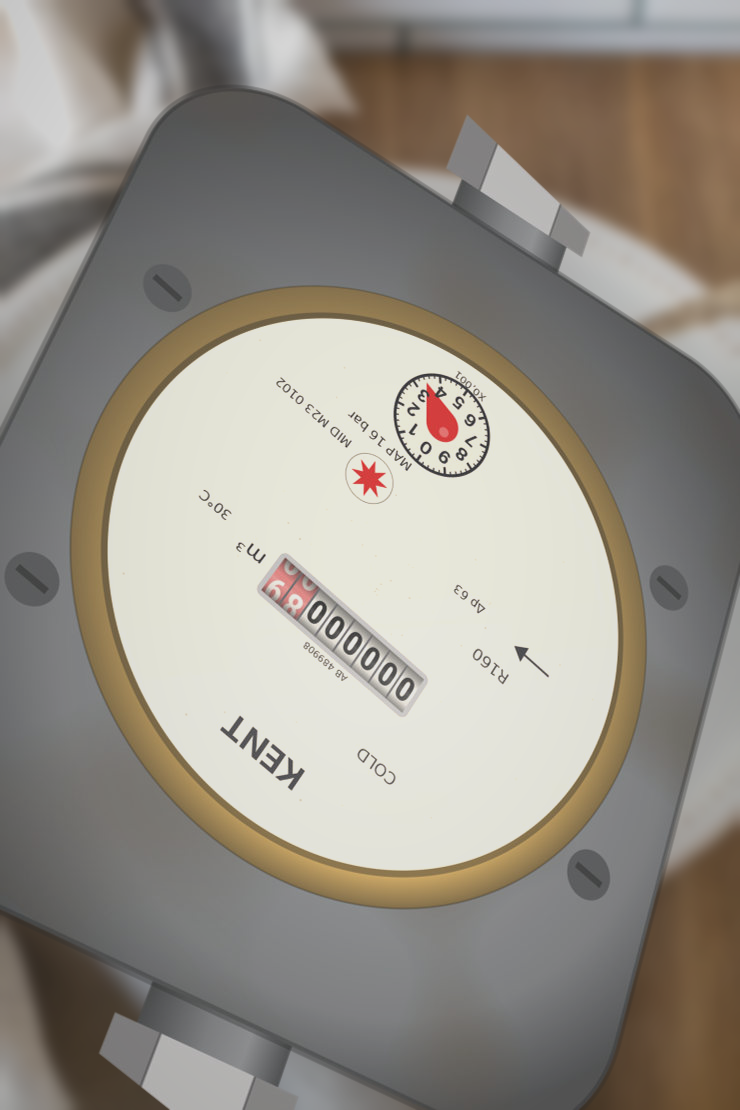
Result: 0.893
